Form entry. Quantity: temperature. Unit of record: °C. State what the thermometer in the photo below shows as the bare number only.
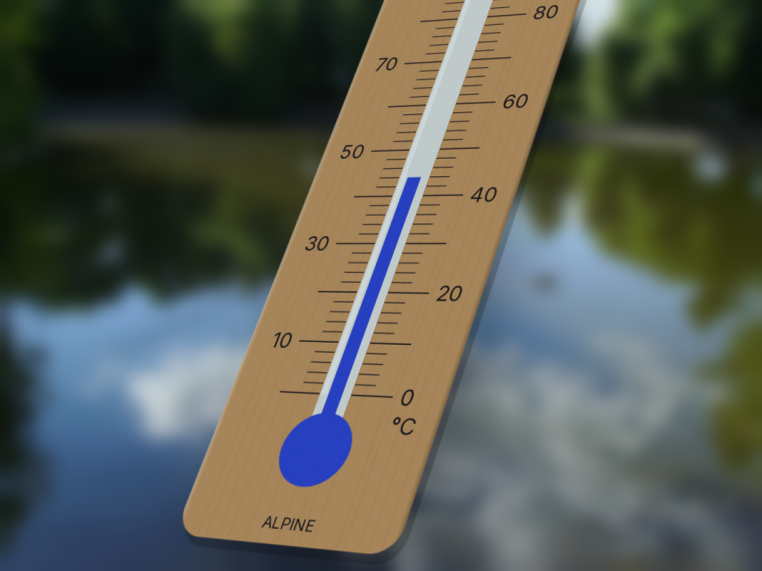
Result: 44
